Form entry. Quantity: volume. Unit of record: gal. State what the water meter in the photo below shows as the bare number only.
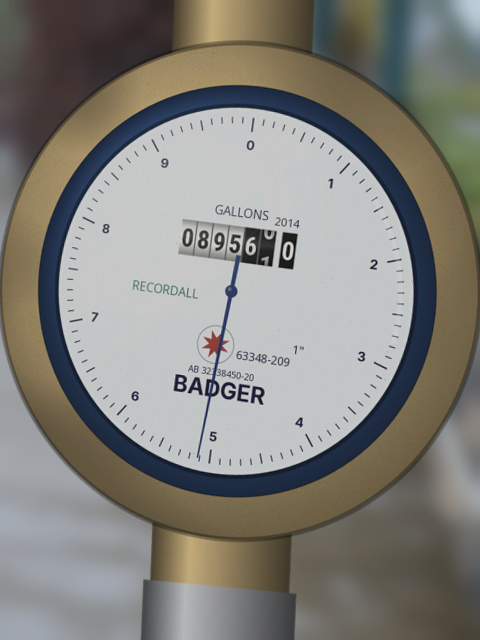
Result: 895605.1
